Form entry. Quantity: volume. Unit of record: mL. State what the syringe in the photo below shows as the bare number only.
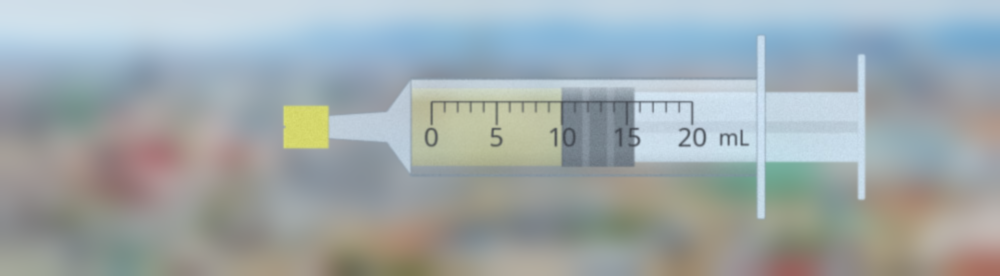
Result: 10
